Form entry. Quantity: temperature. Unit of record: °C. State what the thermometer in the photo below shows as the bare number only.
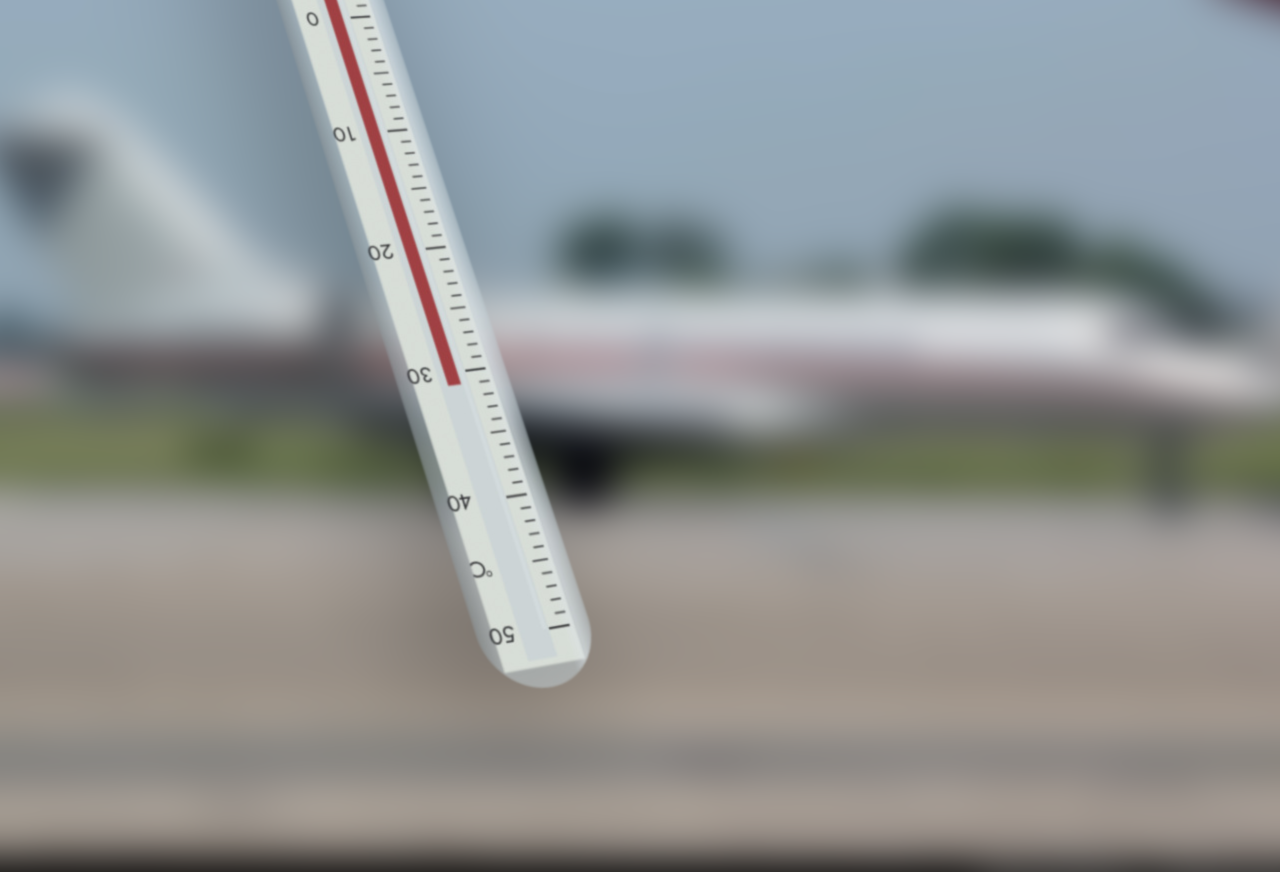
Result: 31
